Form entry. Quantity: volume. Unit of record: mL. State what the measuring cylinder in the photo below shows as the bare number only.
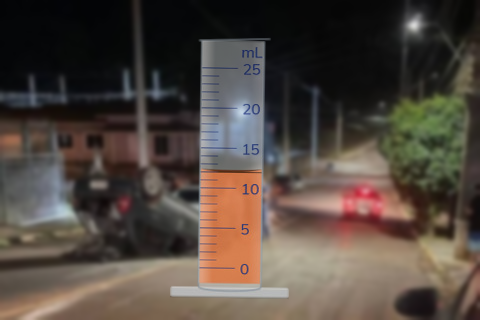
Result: 12
